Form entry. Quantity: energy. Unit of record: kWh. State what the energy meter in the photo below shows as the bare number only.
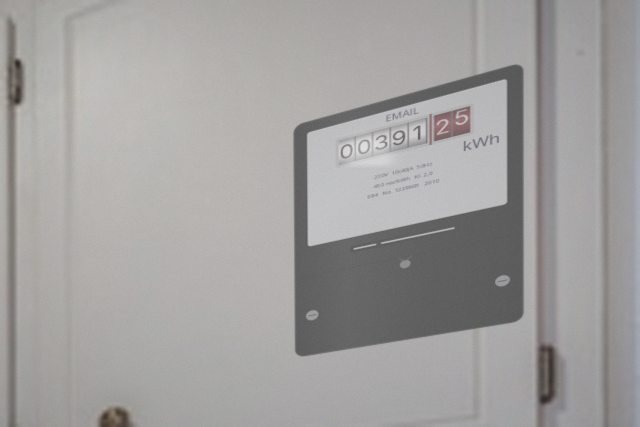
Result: 391.25
